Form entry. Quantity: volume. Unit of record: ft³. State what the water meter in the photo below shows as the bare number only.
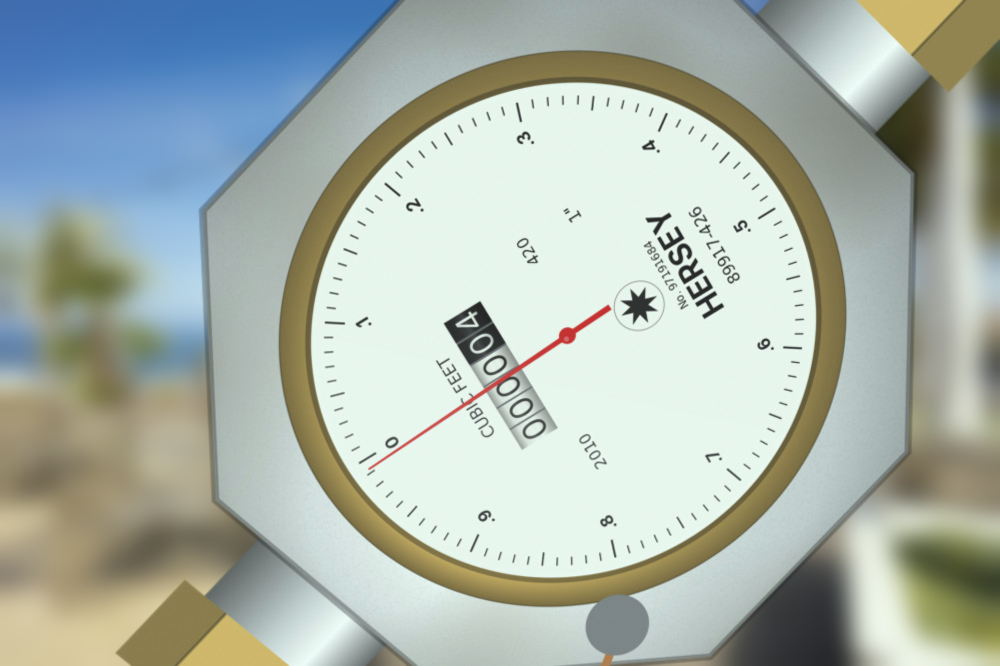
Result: 3.99
